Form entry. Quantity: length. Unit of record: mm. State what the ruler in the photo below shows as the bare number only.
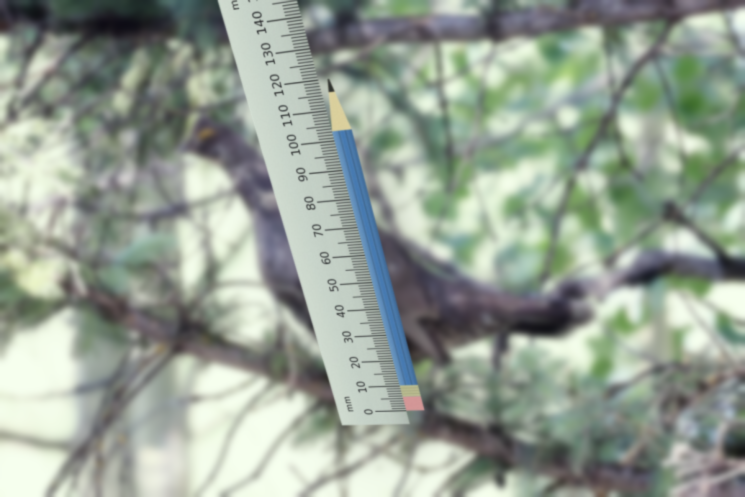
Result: 120
